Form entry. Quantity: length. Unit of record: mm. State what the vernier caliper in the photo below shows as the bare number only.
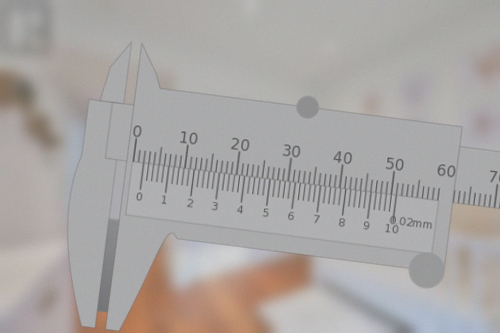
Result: 2.0
